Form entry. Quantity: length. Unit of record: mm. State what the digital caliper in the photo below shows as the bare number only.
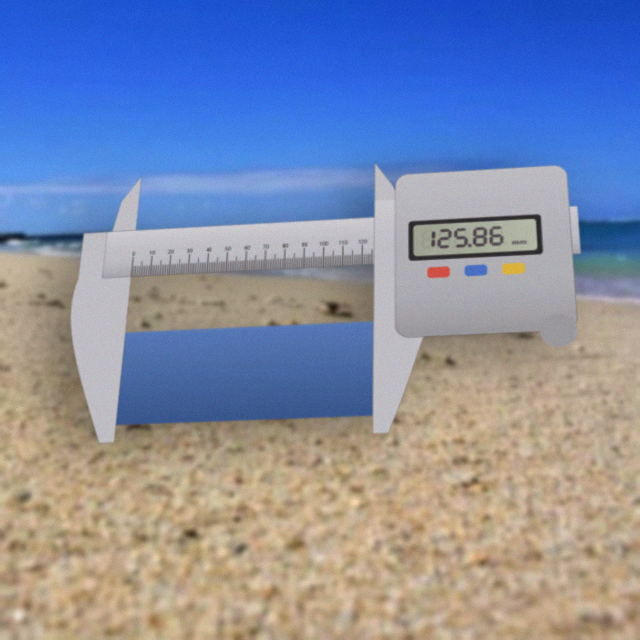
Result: 125.86
